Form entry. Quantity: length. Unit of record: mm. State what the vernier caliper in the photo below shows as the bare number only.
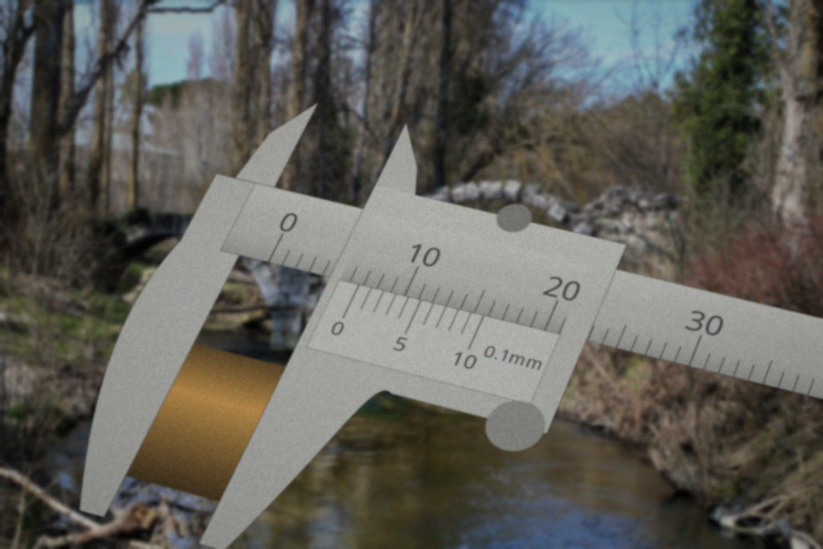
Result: 6.7
